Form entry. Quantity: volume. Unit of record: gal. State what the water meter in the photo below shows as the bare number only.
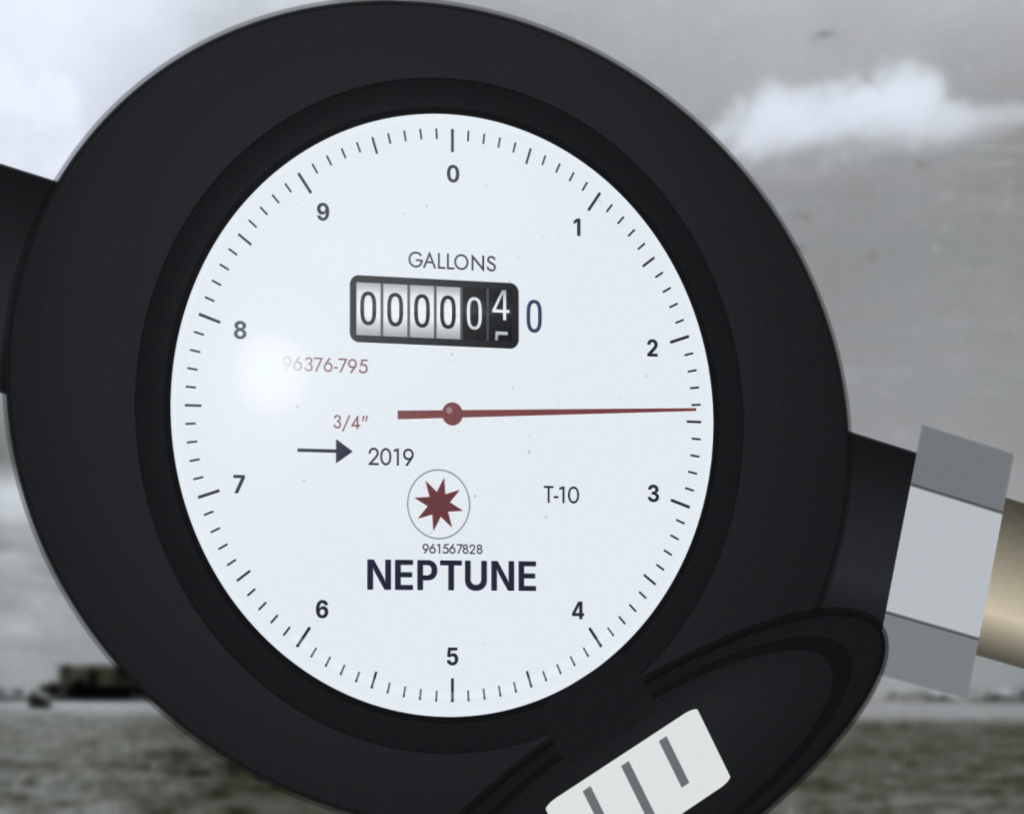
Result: 42.4
